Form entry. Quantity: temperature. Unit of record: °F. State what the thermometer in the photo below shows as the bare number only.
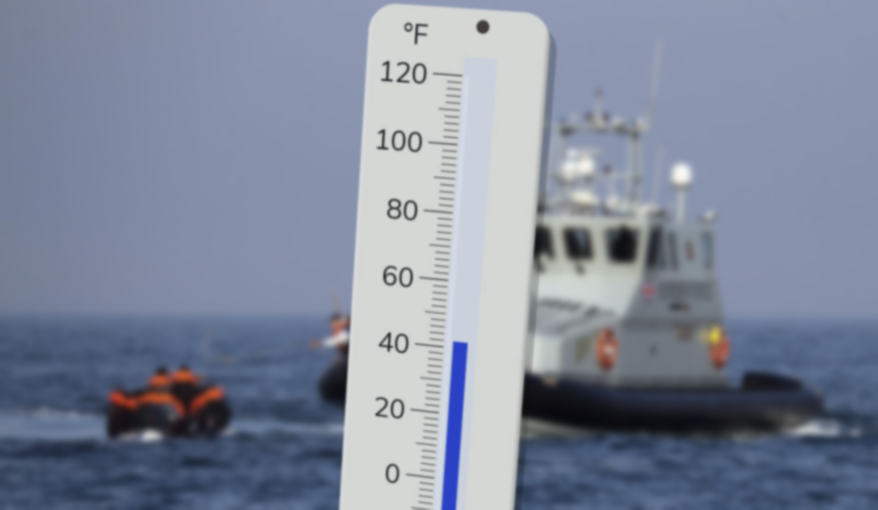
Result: 42
